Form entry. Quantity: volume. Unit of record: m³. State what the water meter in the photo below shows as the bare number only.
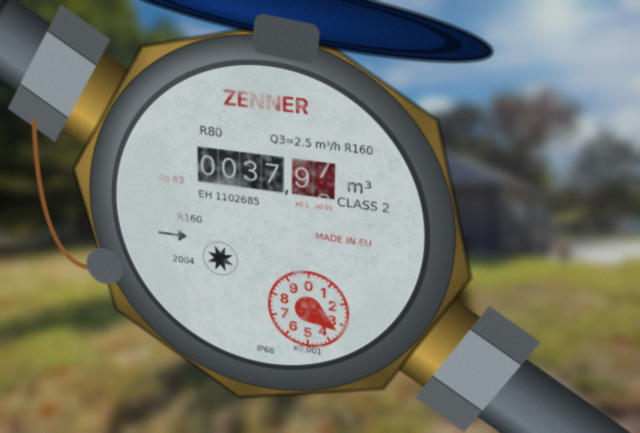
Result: 37.973
